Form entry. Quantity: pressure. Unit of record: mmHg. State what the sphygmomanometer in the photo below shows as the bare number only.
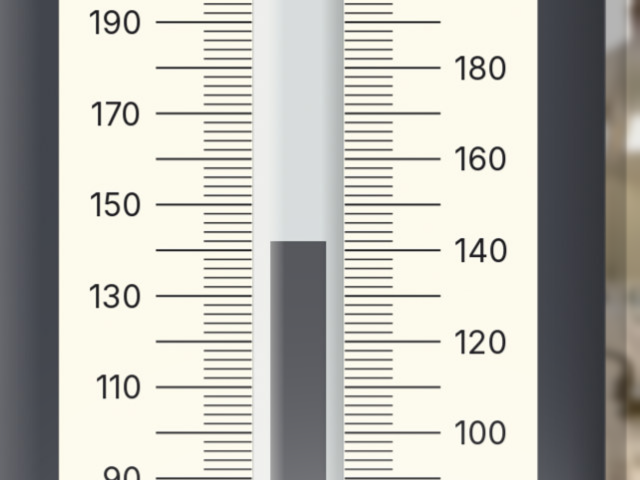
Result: 142
